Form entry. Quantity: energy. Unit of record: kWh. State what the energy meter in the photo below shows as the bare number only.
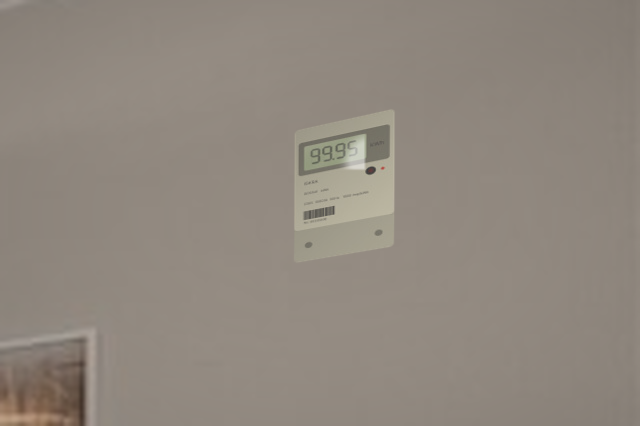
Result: 99.95
